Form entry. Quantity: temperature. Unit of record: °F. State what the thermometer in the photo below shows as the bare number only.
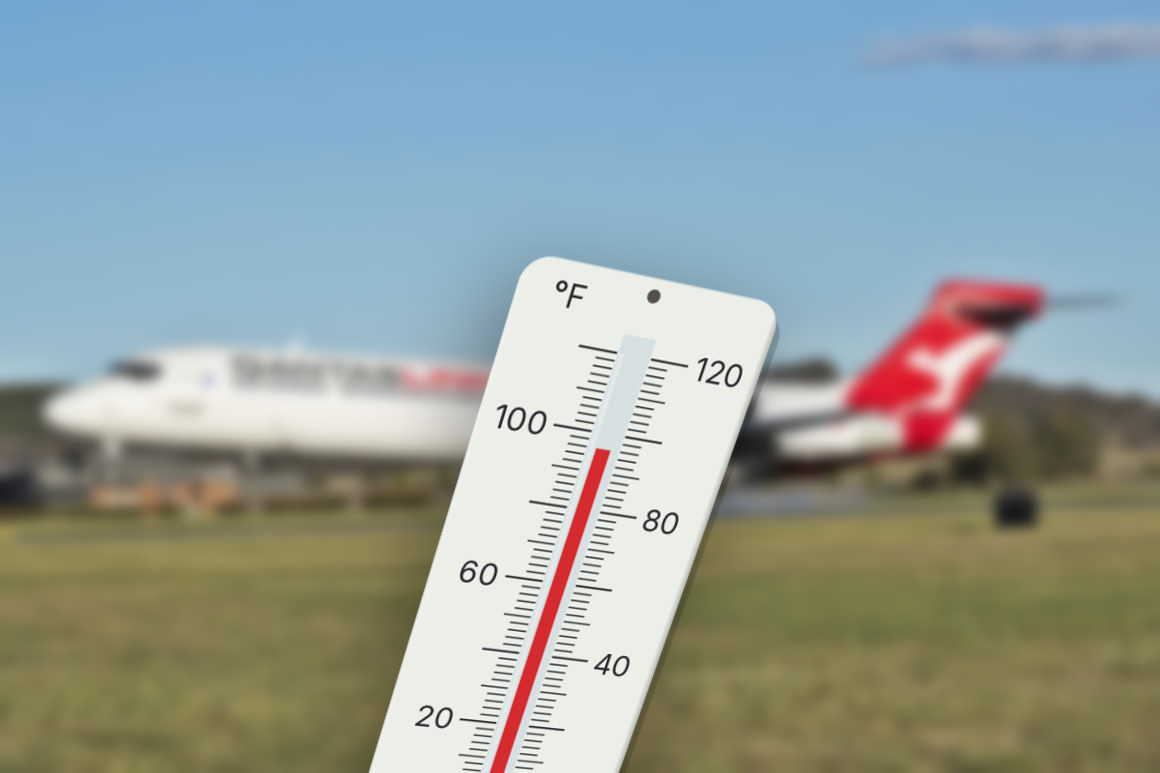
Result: 96
